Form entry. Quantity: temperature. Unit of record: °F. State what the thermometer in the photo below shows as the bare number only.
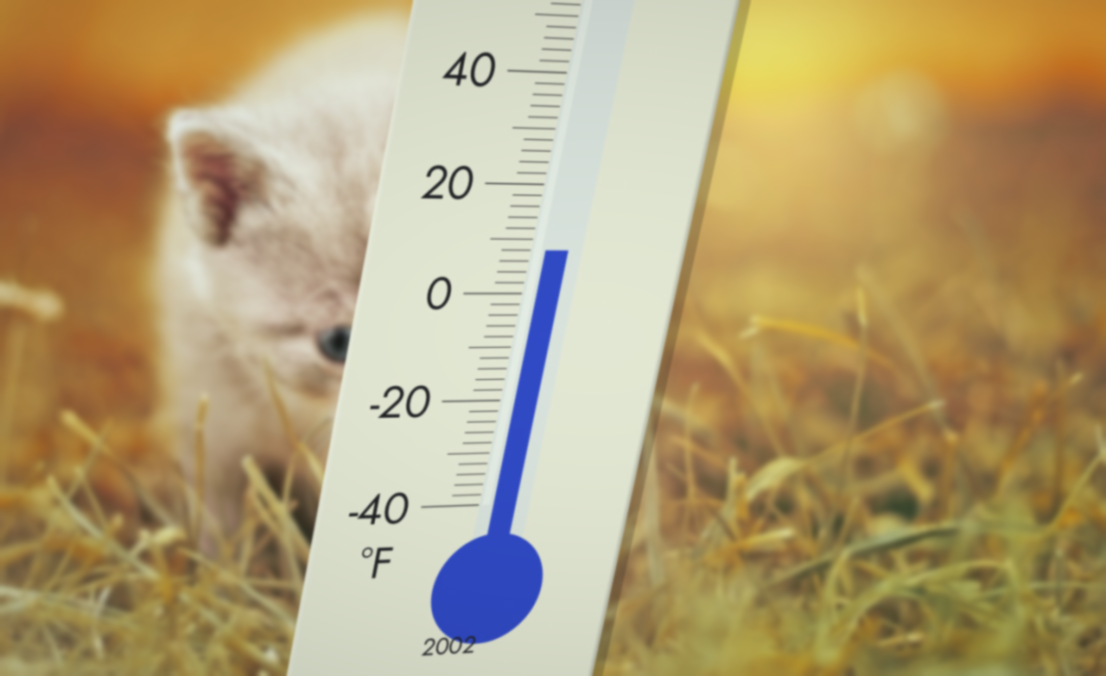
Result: 8
